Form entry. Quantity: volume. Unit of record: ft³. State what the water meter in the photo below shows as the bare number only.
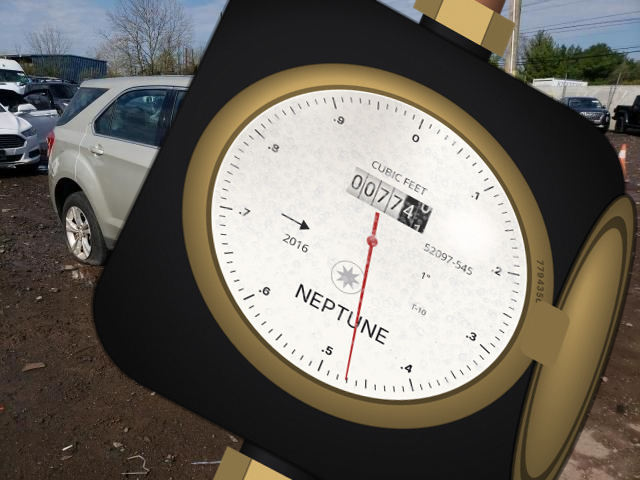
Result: 7740.47
